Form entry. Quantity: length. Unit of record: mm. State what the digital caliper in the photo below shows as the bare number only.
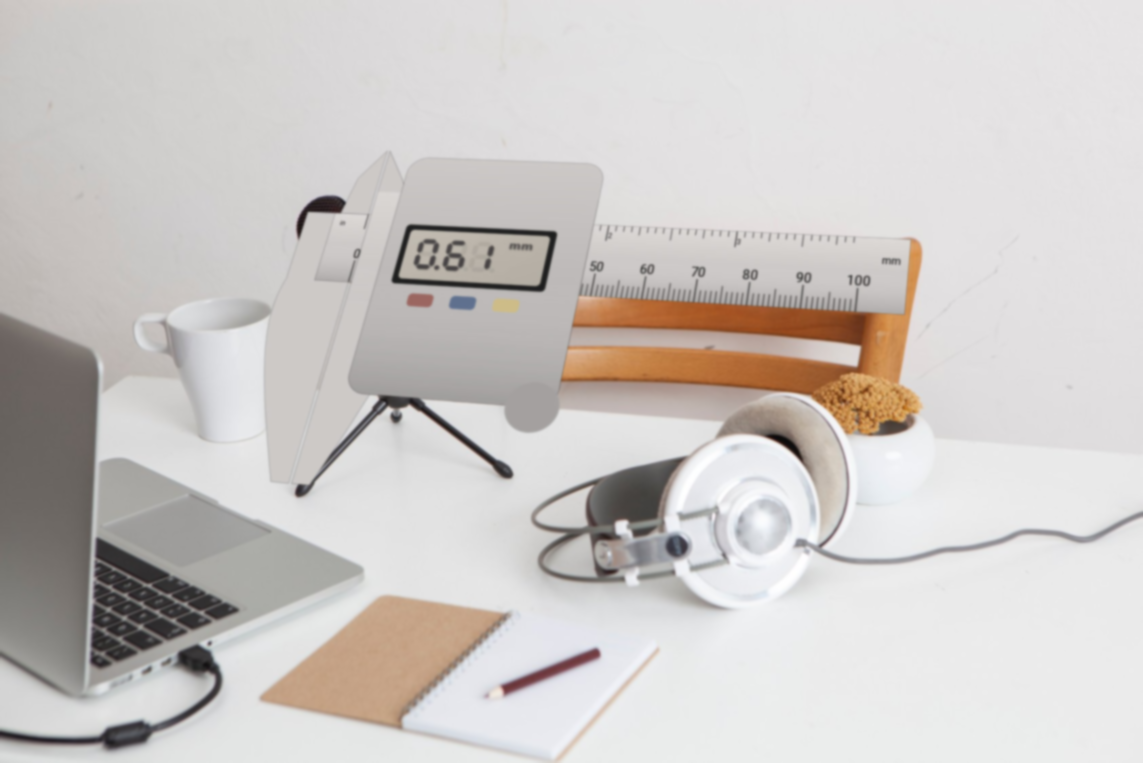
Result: 0.61
